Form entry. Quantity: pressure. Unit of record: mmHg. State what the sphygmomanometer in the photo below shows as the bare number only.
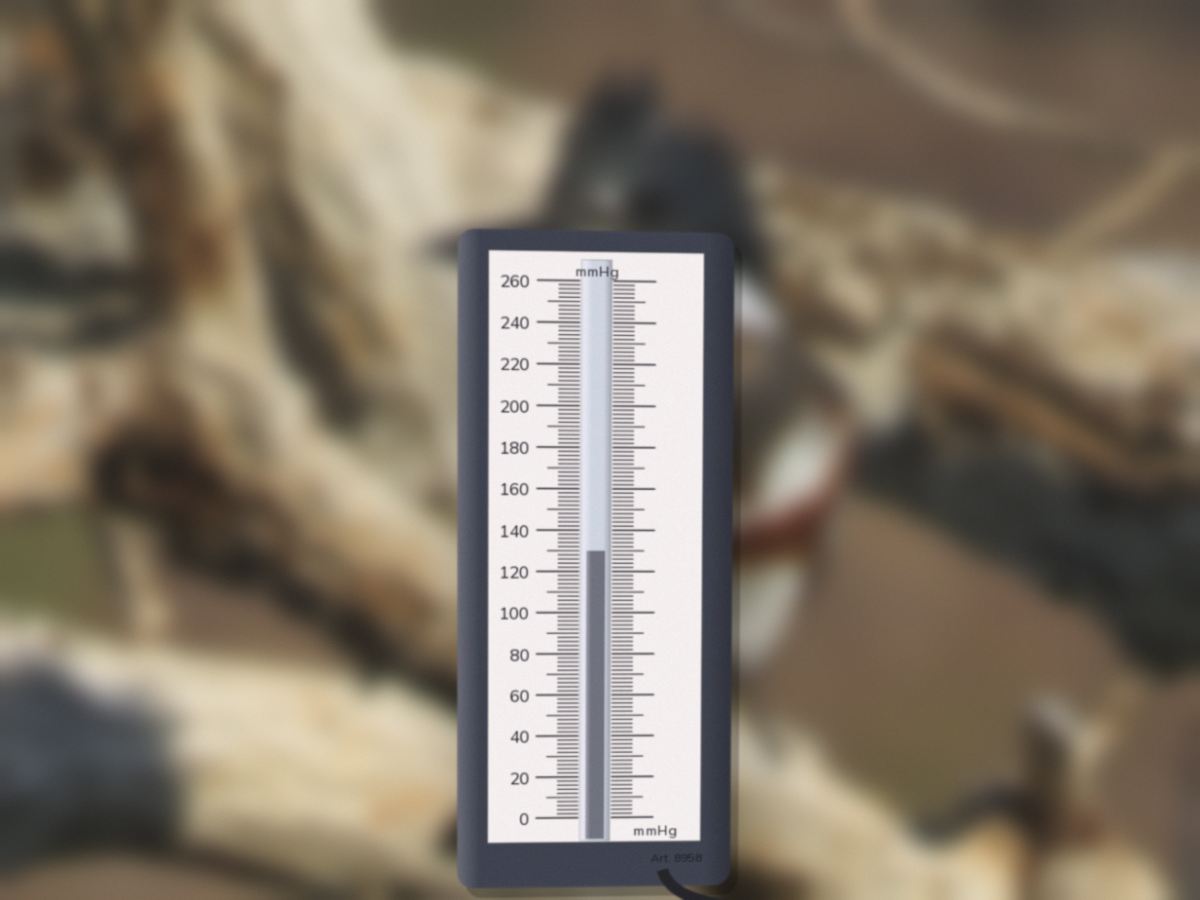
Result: 130
